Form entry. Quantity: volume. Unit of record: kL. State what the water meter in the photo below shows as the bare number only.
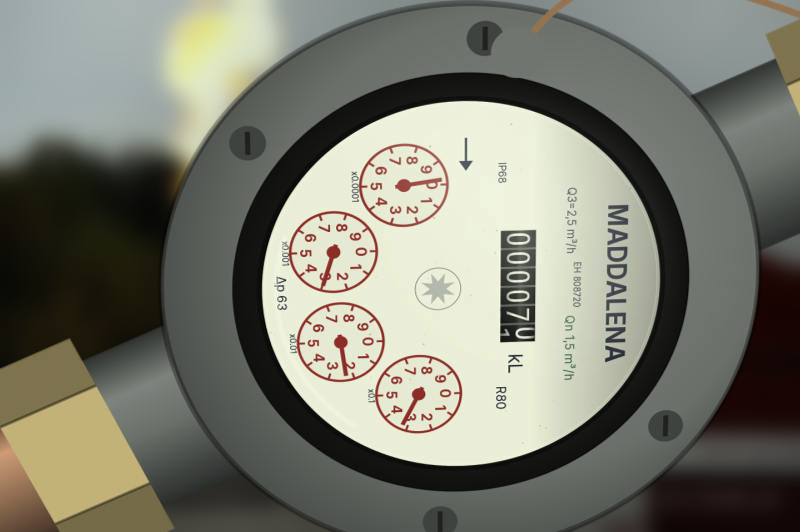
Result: 70.3229
